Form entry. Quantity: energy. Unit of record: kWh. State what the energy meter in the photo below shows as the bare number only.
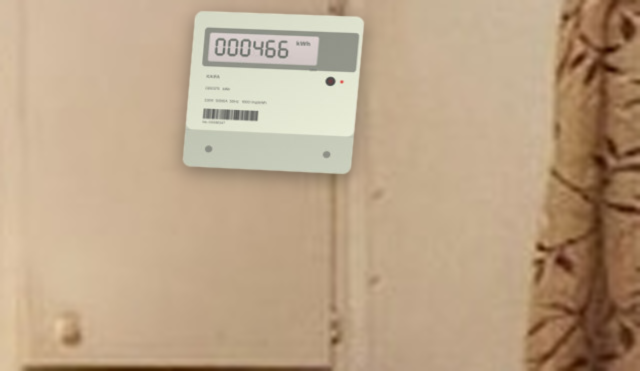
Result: 466
